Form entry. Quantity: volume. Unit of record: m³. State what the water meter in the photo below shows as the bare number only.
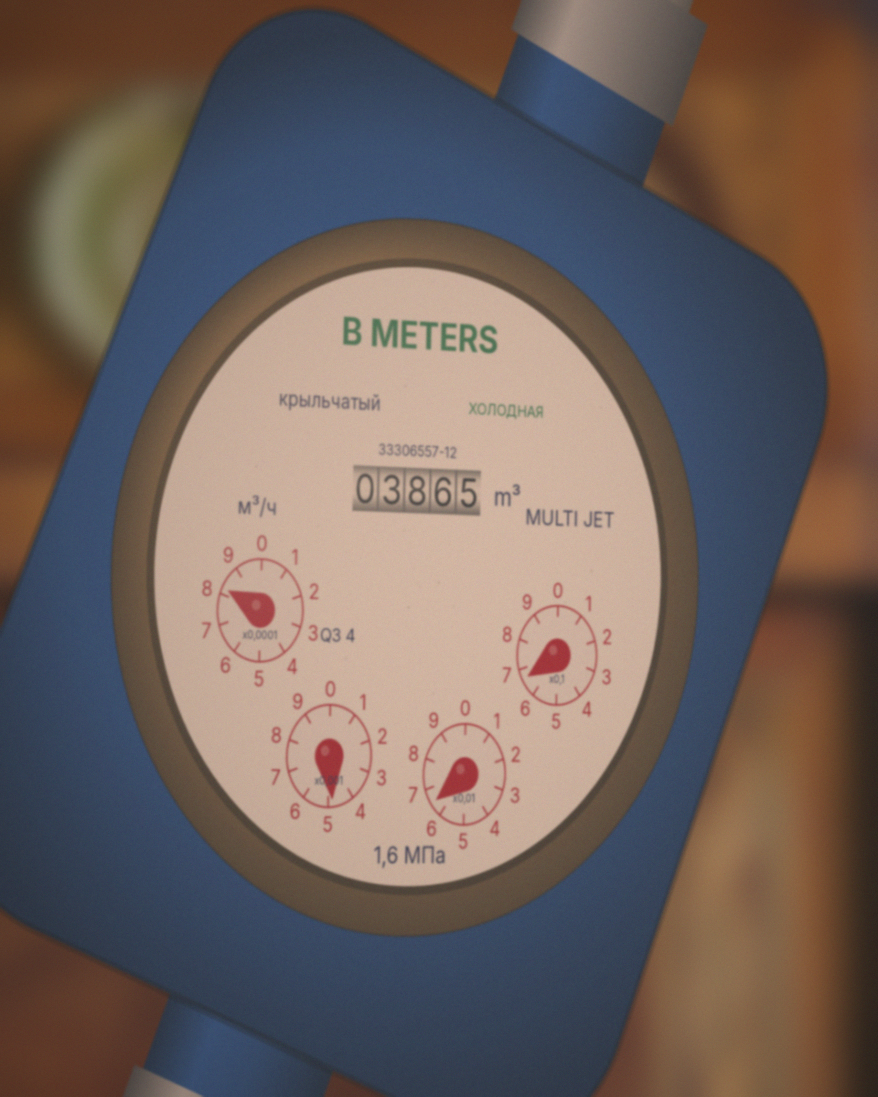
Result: 3865.6648
